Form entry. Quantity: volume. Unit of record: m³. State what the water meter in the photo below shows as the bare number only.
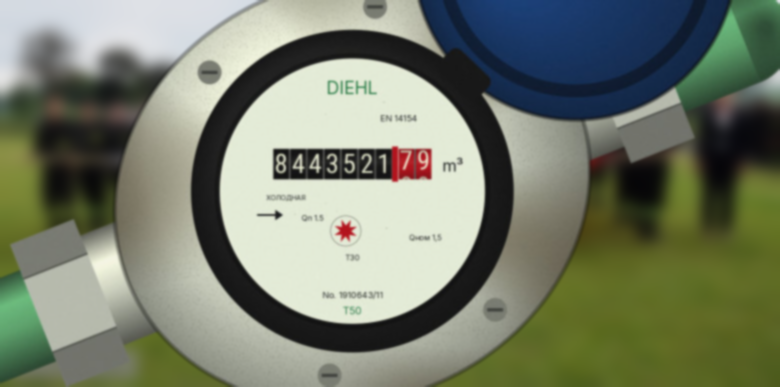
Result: 8443521.79
